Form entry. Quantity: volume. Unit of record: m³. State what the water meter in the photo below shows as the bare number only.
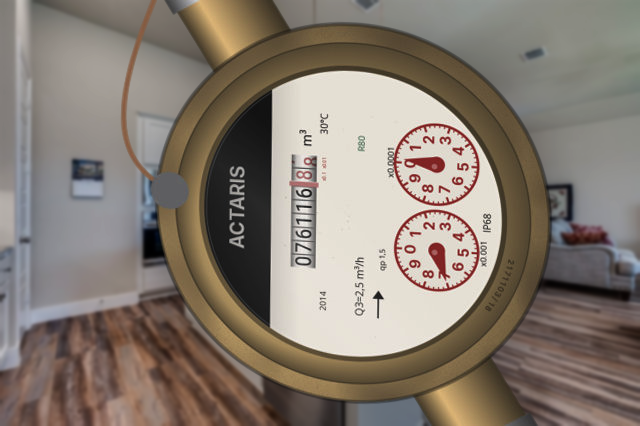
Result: 76116.8770
